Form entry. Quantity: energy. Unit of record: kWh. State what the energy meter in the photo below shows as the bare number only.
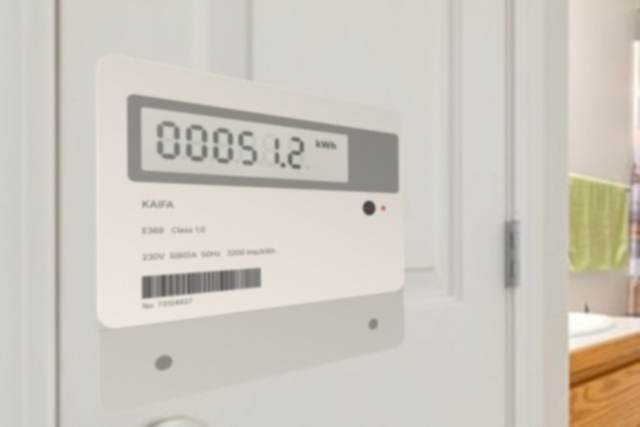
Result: 51.2
